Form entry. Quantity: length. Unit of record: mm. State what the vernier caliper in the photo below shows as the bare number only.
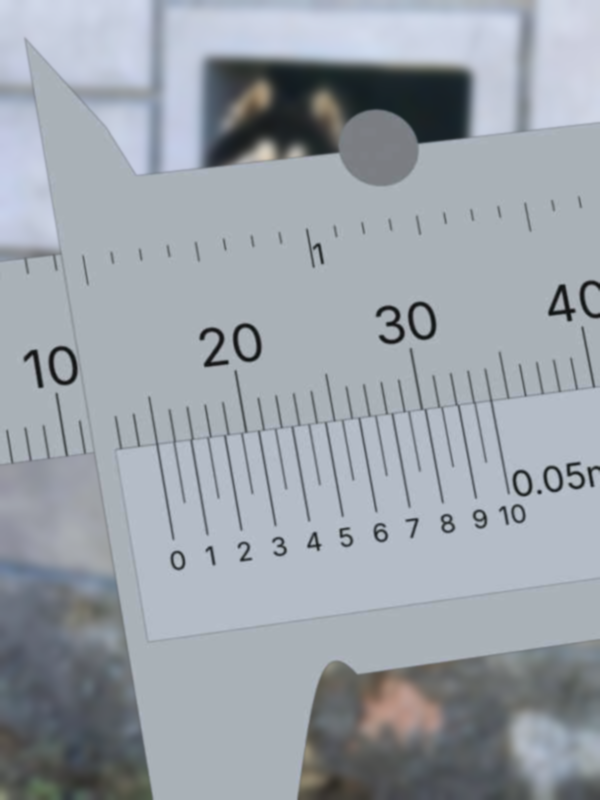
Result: 15.0
